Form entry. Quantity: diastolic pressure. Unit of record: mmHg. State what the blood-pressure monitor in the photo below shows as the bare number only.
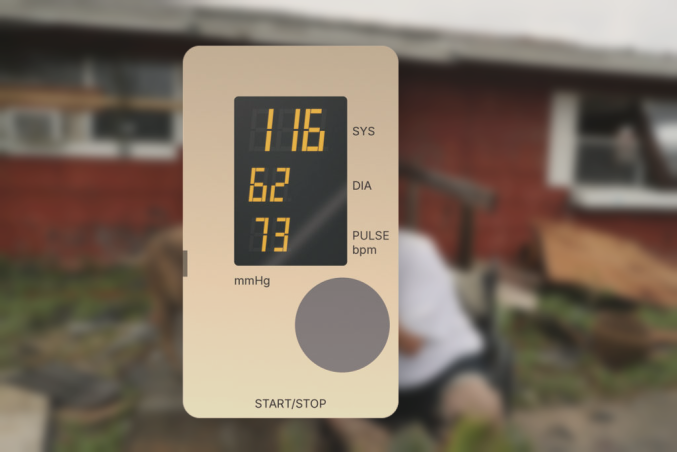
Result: 62
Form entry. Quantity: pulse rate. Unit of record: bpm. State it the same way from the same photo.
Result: 73
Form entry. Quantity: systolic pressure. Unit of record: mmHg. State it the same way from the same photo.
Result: 116
